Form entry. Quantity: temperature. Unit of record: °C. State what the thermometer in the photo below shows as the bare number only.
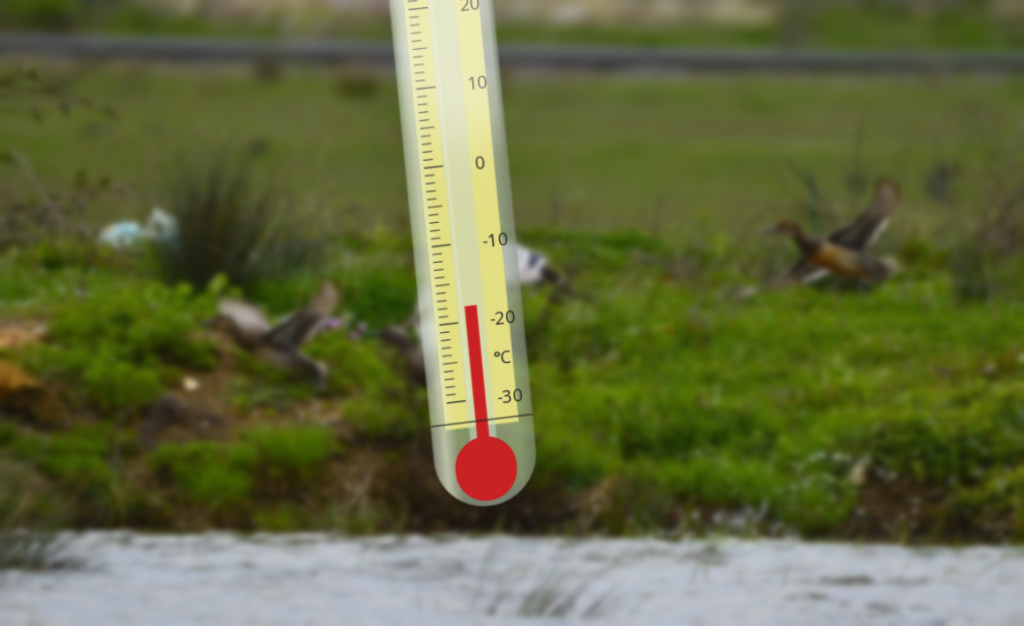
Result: -18
